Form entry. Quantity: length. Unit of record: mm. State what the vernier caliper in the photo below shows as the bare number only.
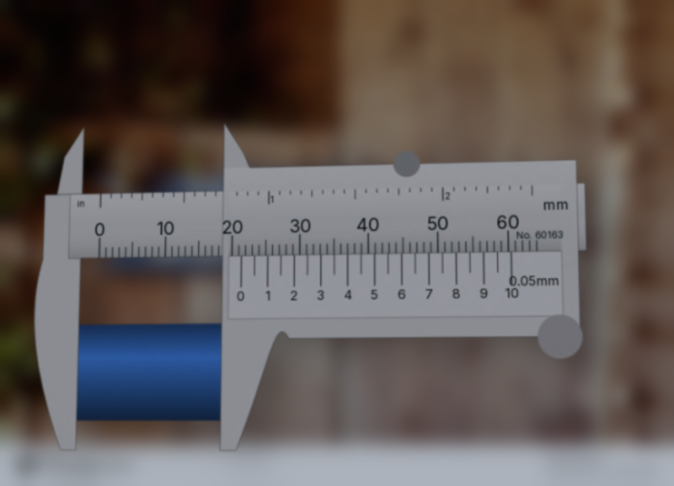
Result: 21.4
